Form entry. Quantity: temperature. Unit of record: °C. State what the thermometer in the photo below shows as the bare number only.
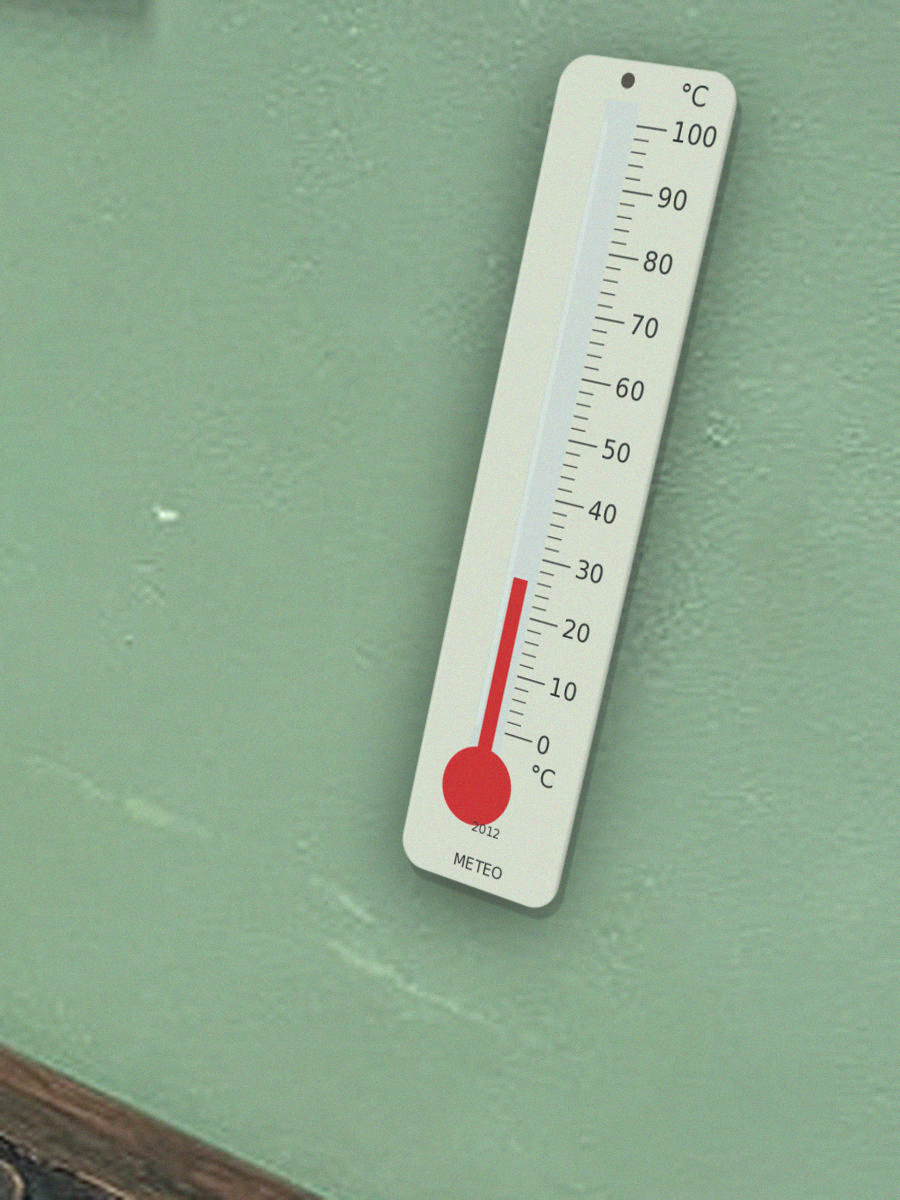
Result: 26
